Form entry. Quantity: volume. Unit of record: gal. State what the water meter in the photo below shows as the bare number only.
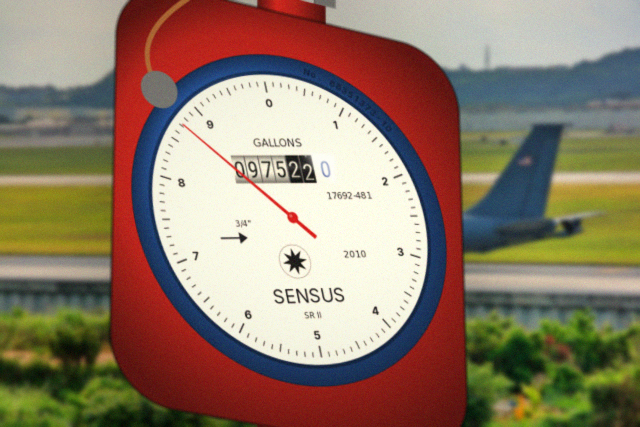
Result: 975218.7
